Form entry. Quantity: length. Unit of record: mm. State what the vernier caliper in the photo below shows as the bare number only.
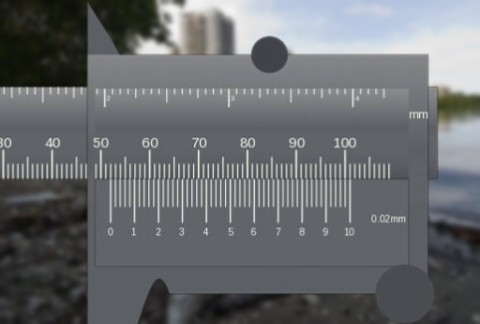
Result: 52.0
